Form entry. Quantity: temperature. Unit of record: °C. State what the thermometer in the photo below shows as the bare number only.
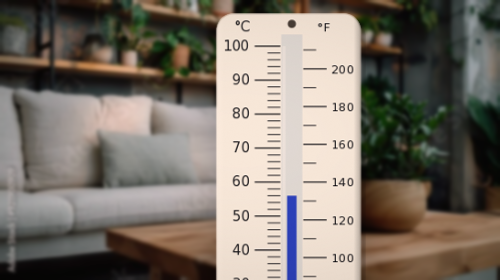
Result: 56
